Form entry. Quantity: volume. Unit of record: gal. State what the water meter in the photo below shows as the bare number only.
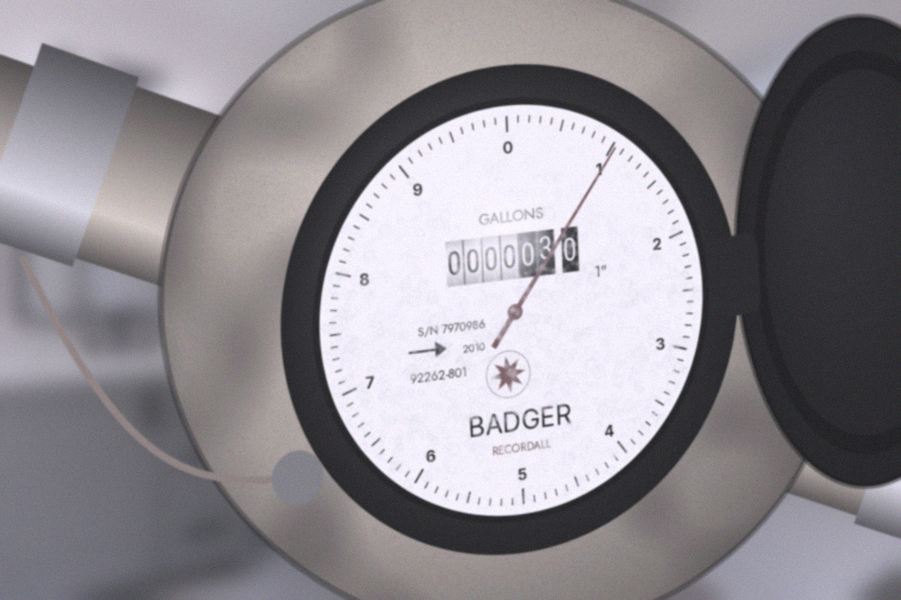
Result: 31.0
